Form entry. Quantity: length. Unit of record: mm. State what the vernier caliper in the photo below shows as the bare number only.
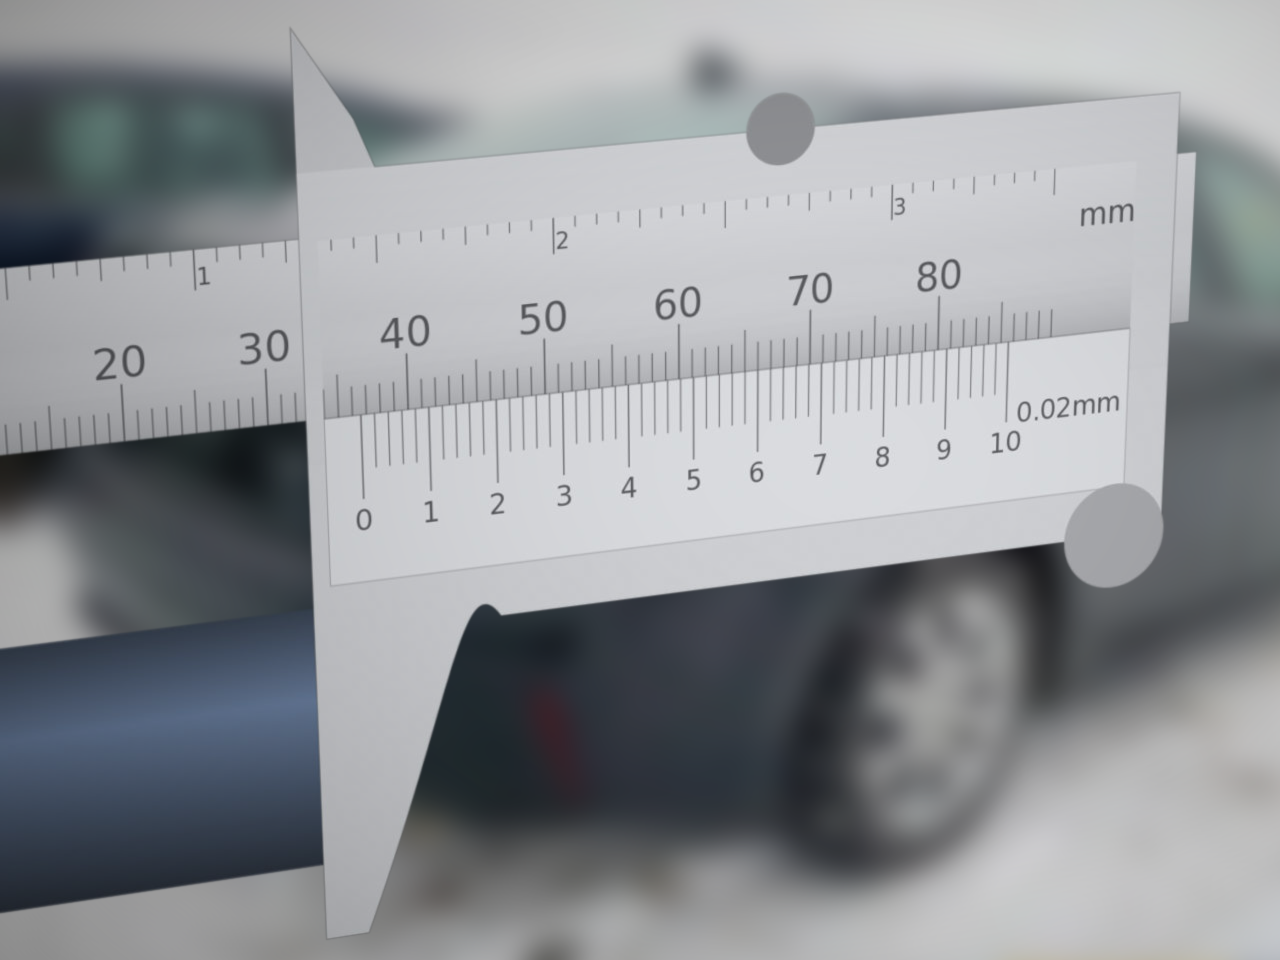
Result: 36.6
